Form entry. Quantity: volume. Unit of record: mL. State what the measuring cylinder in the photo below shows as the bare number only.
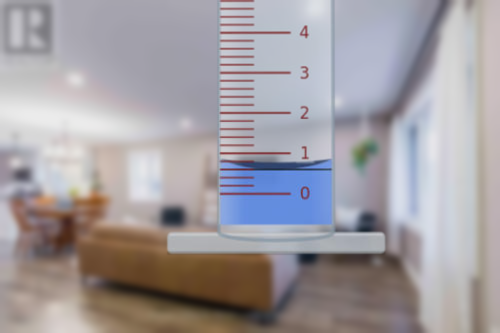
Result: 0.6
